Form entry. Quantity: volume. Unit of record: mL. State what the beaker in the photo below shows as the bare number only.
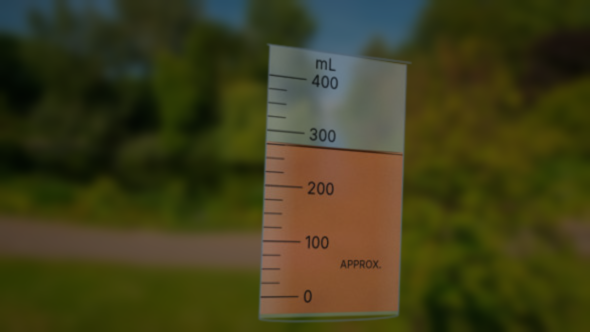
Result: 275
